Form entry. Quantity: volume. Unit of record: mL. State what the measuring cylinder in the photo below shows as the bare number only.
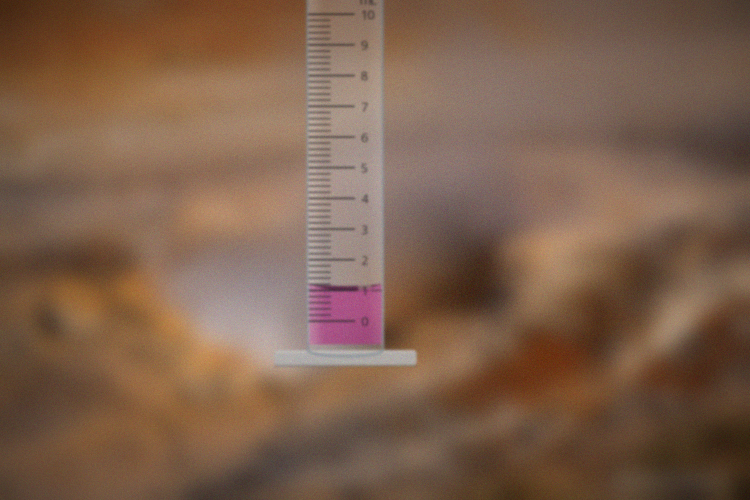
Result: 1
